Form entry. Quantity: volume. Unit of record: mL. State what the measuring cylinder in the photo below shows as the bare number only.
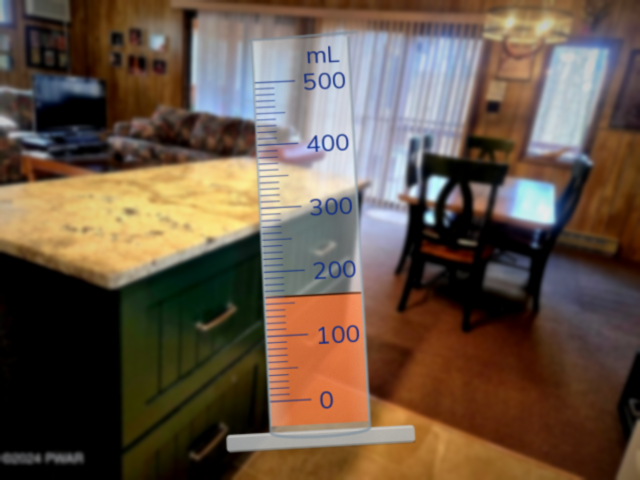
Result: 160
